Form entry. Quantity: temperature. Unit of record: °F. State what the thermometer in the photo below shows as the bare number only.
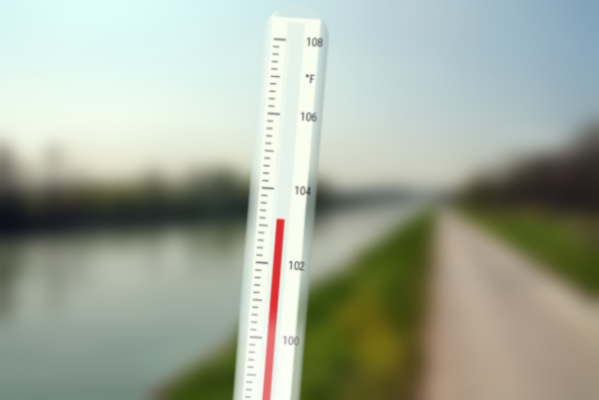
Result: 103.2
